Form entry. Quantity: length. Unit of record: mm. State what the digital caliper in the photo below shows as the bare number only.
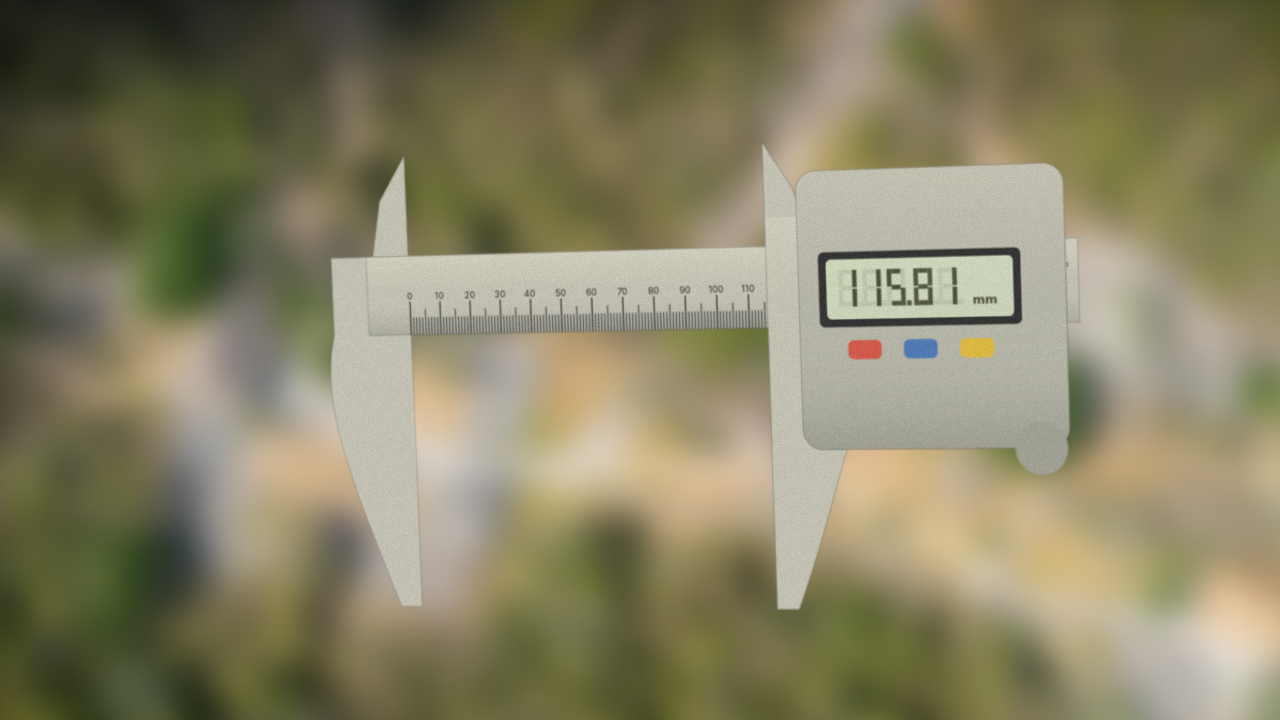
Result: 115.81
